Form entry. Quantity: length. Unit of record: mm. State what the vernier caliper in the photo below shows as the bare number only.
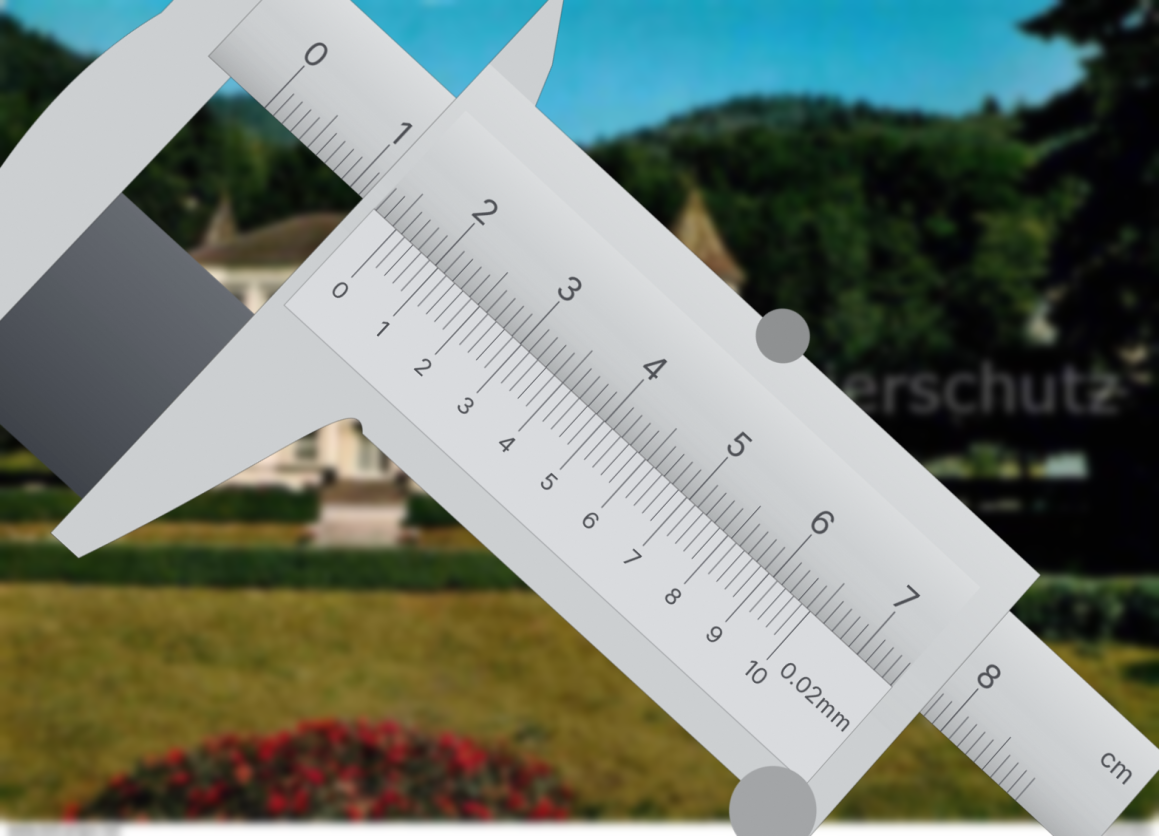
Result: 15.4
